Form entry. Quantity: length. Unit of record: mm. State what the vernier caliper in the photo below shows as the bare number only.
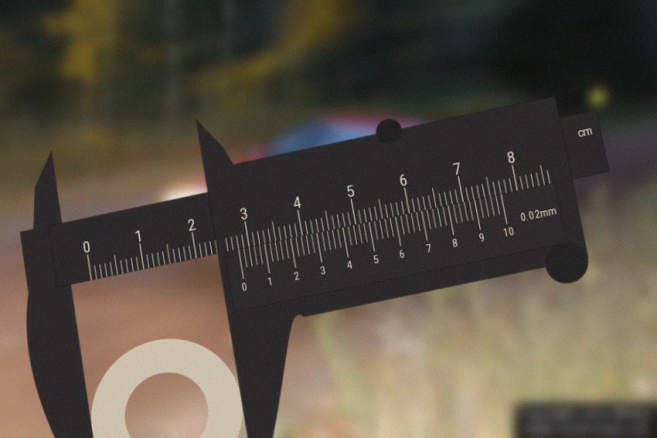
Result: 28.0
